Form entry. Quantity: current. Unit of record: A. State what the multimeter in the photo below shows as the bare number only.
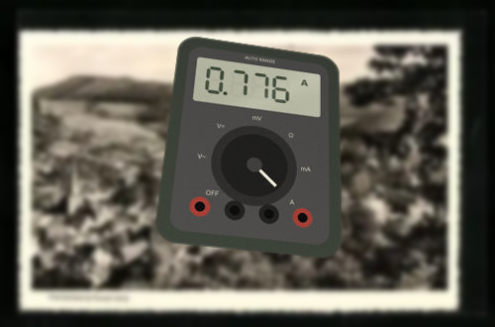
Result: 0.776
